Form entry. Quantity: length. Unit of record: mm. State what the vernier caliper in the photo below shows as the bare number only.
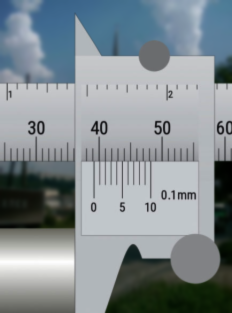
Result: 39.2
